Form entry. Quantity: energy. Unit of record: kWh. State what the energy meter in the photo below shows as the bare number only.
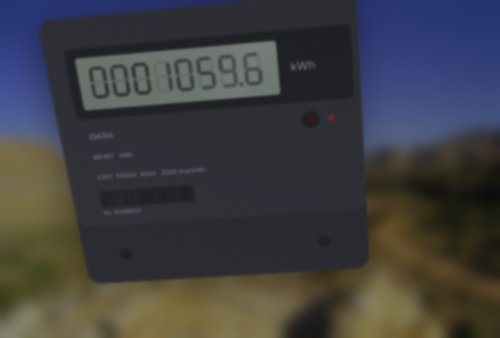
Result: 1059.6
